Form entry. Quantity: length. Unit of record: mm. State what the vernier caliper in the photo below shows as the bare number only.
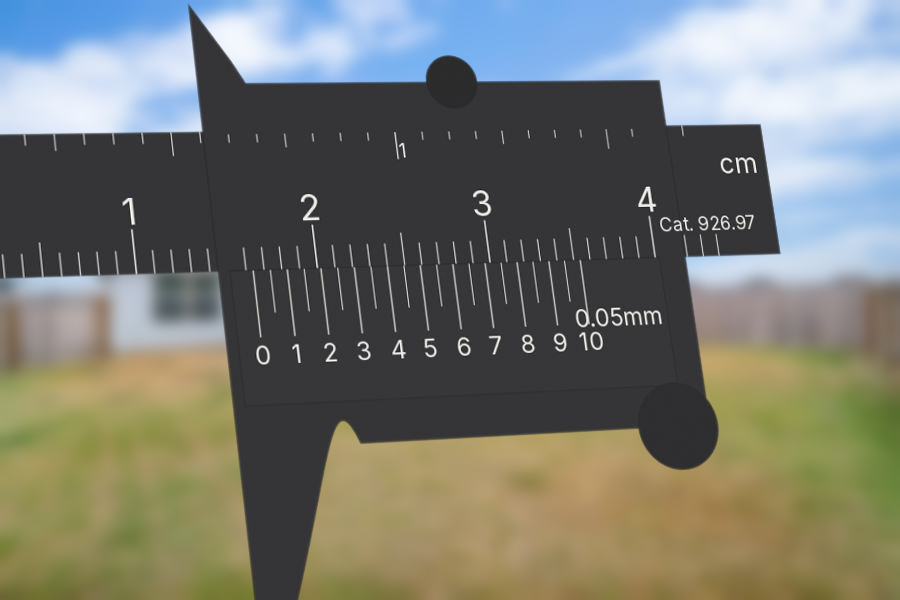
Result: 16.4
